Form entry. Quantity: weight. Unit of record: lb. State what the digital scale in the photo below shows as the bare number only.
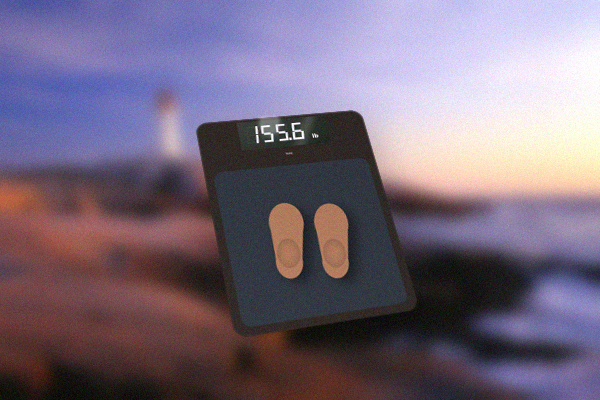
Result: 155.6
